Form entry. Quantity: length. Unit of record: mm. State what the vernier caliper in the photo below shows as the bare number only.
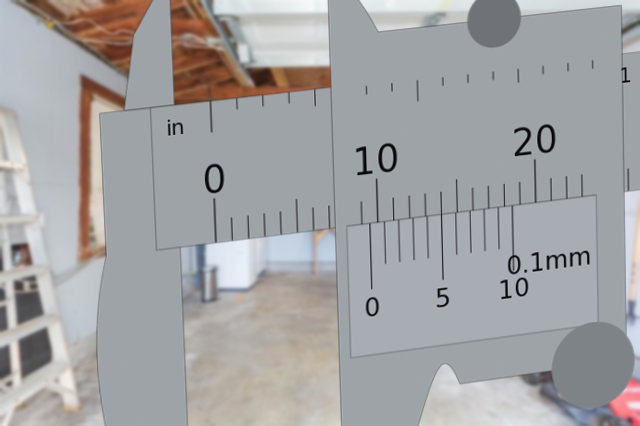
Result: 9.5
